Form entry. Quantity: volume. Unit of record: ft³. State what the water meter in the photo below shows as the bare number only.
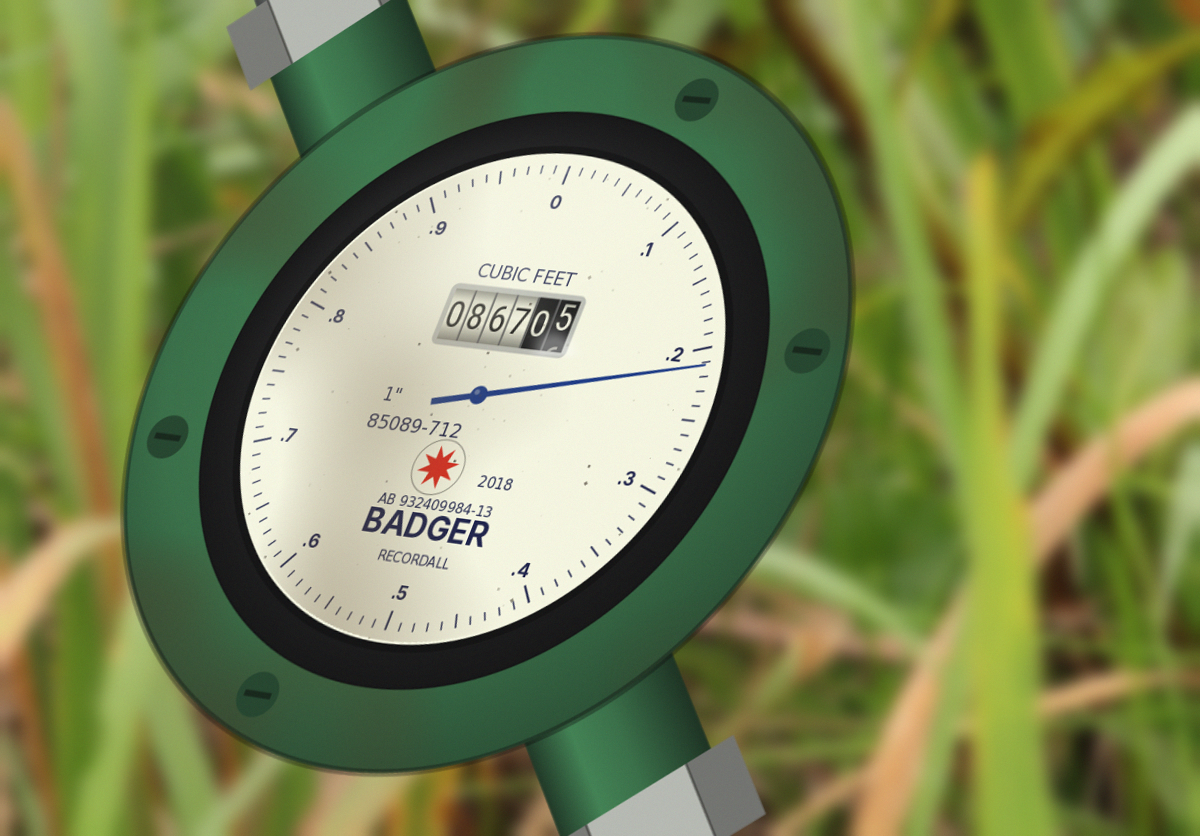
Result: 86705.21
